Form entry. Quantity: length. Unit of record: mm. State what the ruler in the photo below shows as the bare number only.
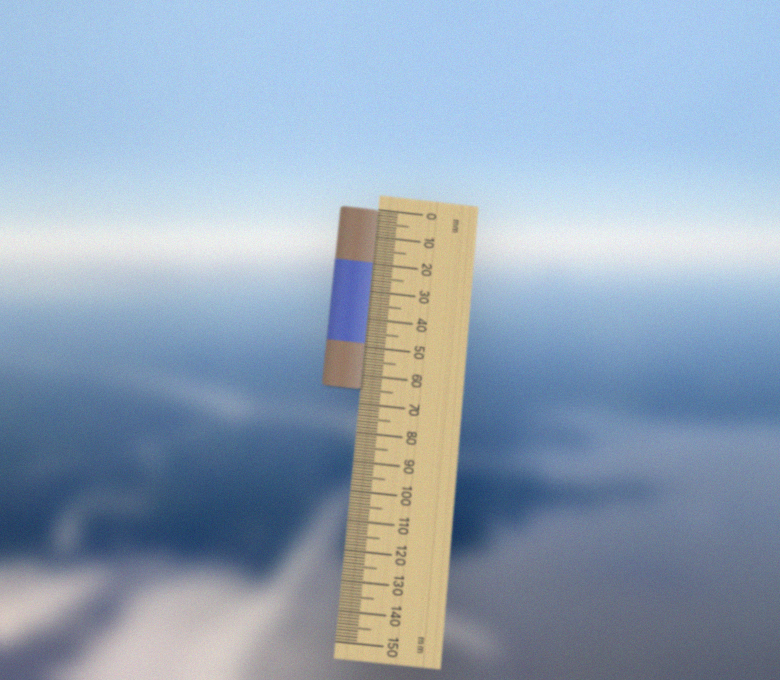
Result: 65
